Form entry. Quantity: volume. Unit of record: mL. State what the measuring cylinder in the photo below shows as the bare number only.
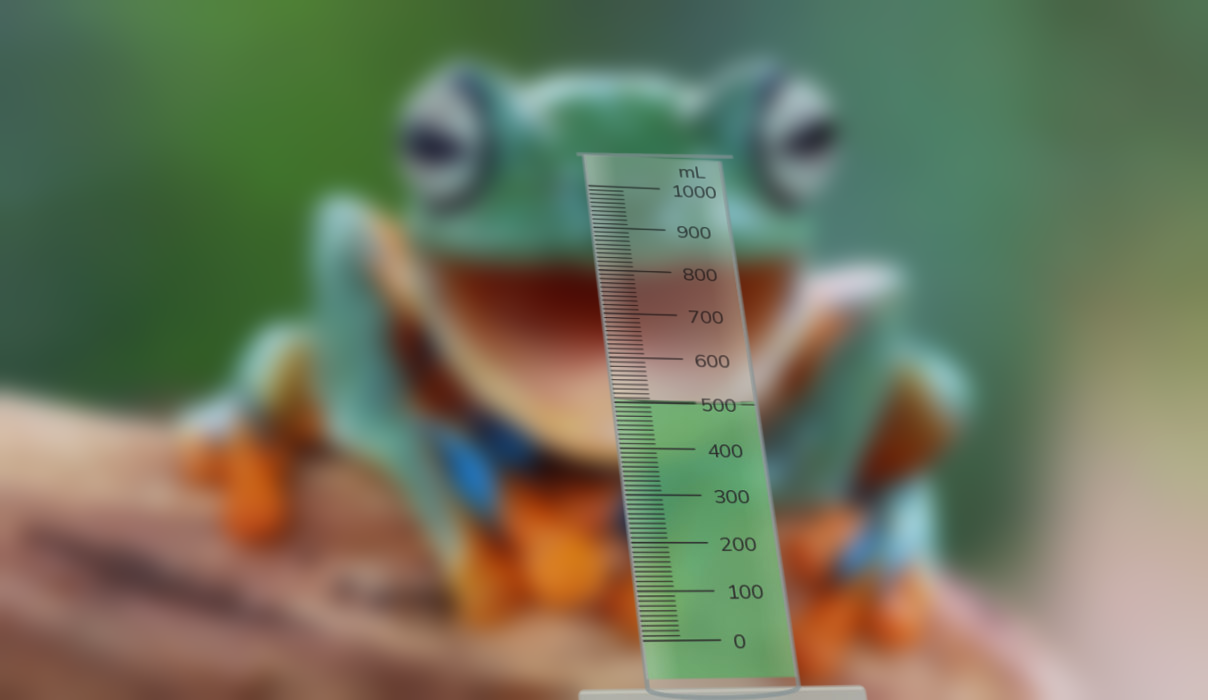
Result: 500
